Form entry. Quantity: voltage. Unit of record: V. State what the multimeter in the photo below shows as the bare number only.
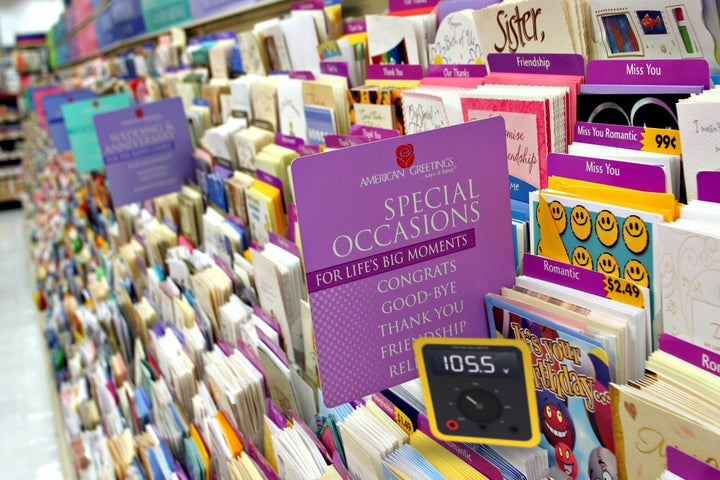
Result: 105.5
